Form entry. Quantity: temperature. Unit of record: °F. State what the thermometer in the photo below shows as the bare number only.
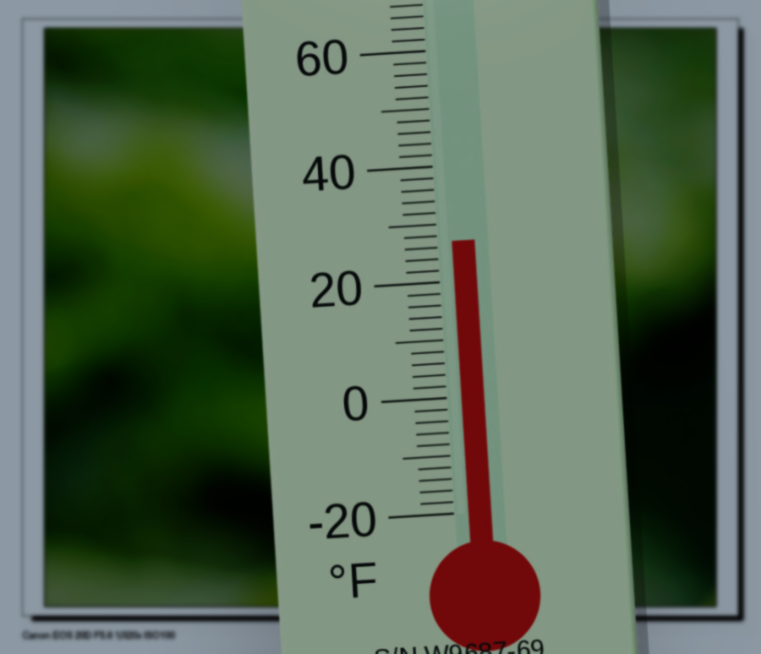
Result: 27
